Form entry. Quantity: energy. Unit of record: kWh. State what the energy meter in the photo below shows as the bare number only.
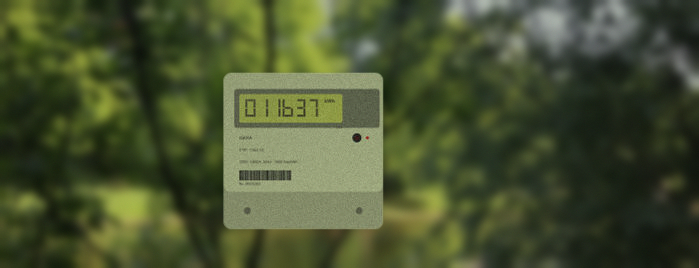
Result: 11637
